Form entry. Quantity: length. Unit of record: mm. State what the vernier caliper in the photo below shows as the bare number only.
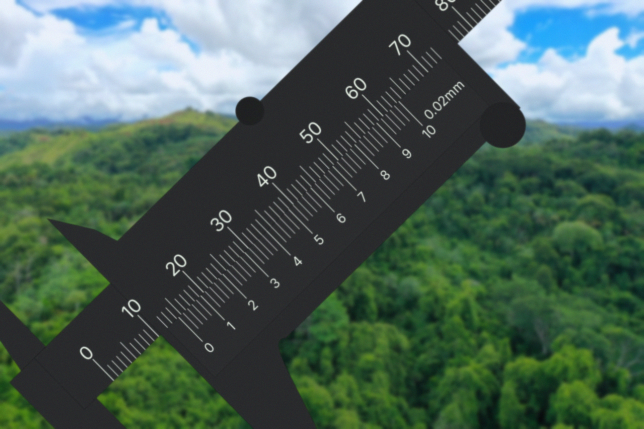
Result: 14.4
